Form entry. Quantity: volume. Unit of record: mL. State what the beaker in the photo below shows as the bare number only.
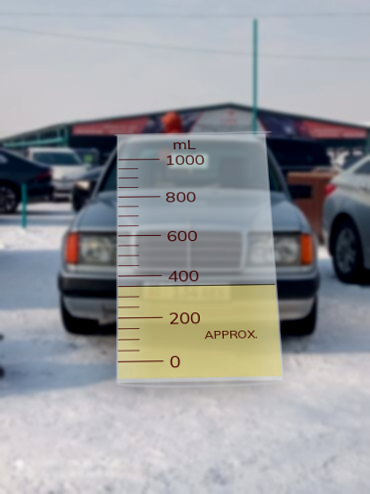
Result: 350
